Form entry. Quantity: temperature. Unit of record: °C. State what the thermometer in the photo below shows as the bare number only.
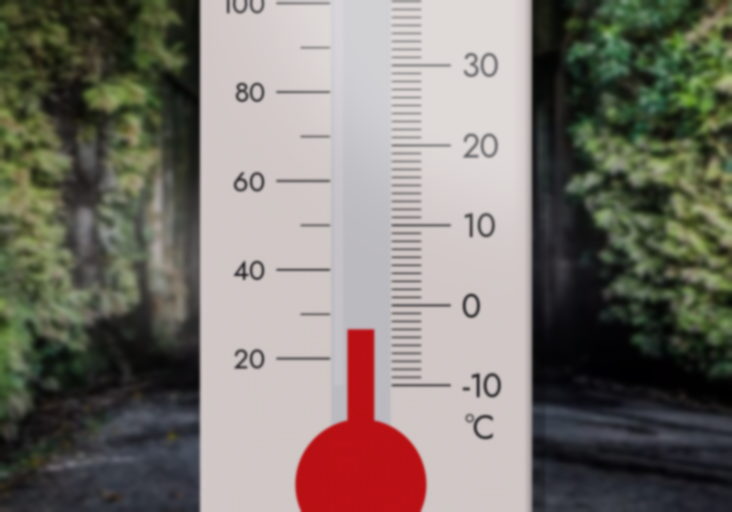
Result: -3
